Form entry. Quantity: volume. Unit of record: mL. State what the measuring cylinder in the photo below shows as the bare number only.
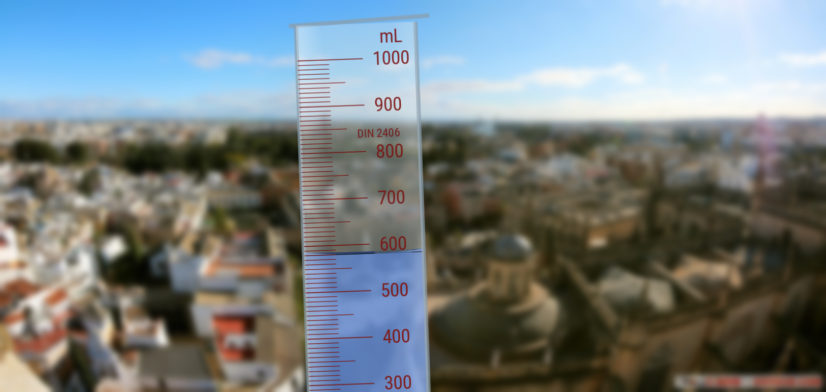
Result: 580
